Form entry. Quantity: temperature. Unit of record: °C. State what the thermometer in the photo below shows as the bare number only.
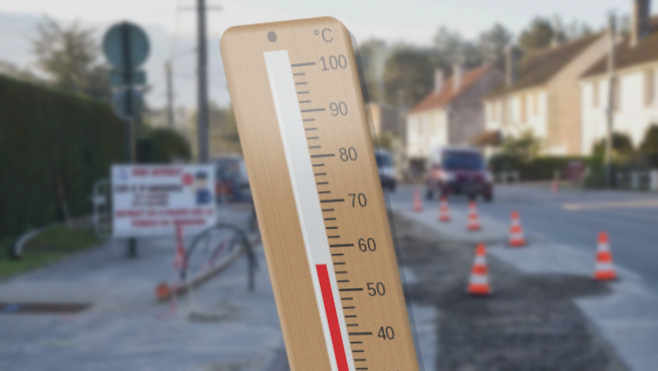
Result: 56
